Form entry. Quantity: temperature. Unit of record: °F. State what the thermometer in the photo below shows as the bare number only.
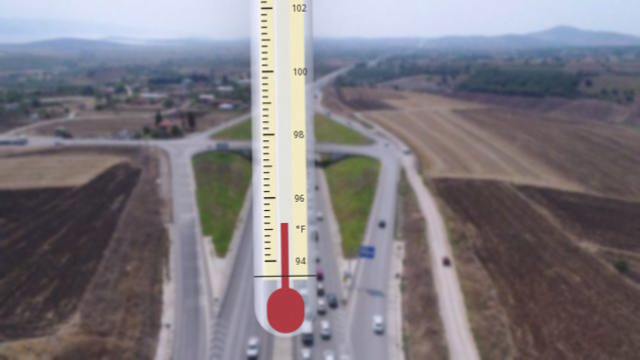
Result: 95.2
